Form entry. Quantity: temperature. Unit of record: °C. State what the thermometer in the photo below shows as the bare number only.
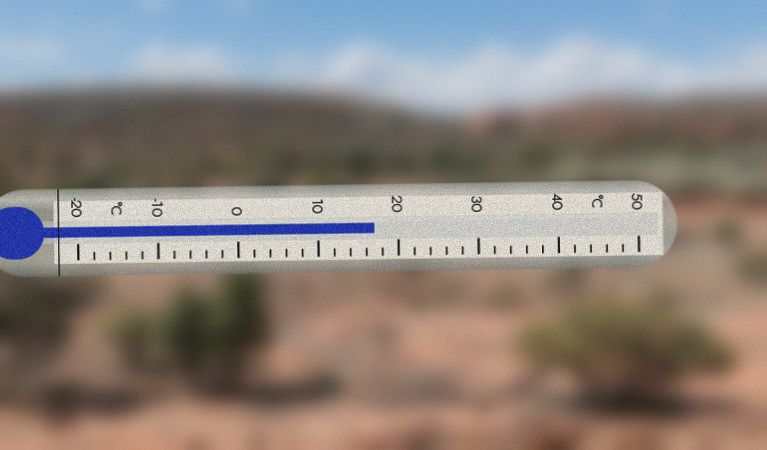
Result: 17
